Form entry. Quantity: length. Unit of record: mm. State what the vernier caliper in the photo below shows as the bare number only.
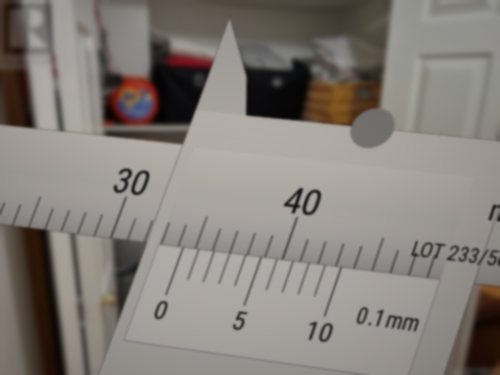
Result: 34.3
